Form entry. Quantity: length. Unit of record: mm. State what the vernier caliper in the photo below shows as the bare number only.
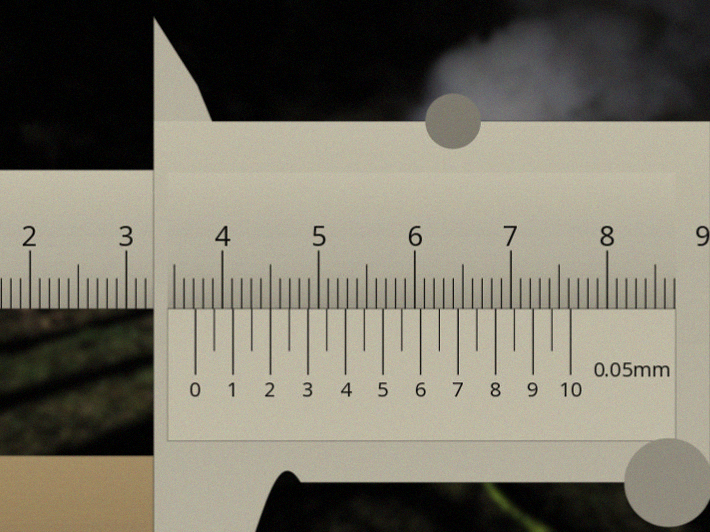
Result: 37.2
